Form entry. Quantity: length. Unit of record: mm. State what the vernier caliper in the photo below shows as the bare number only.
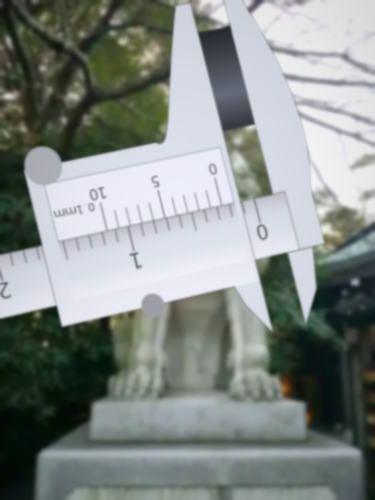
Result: 2.6
